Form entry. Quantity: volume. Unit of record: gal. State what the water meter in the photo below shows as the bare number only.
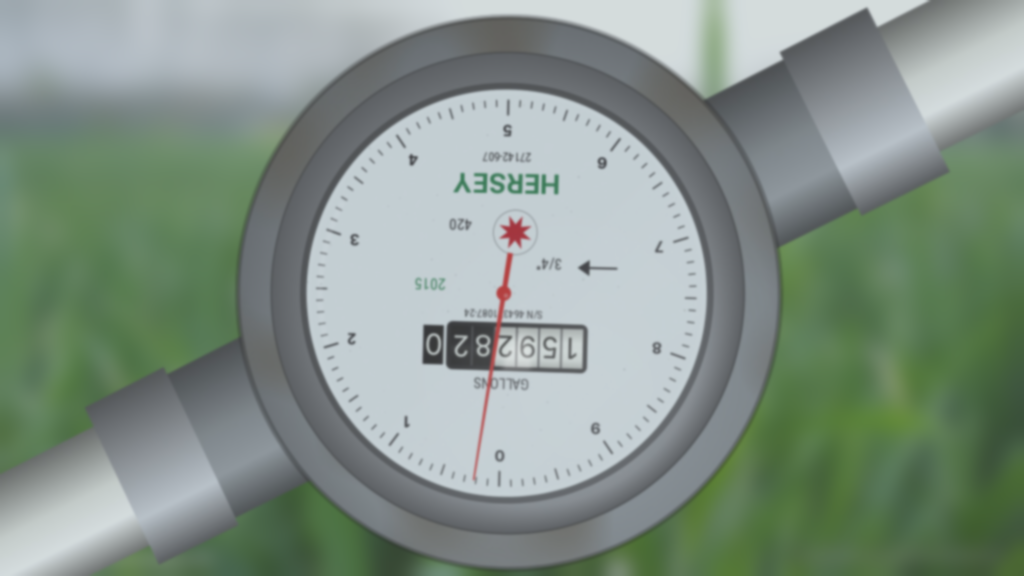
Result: 1592820.2
